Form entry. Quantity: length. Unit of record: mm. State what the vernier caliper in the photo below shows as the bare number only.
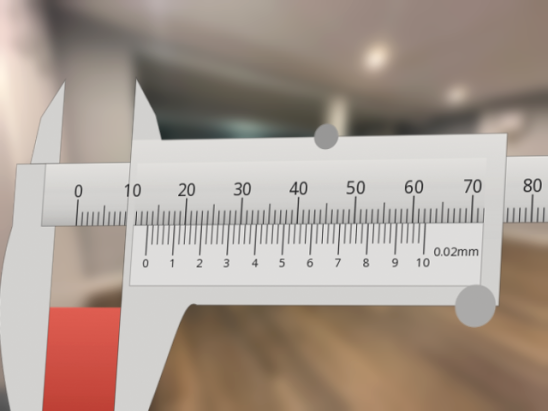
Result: 13.2
